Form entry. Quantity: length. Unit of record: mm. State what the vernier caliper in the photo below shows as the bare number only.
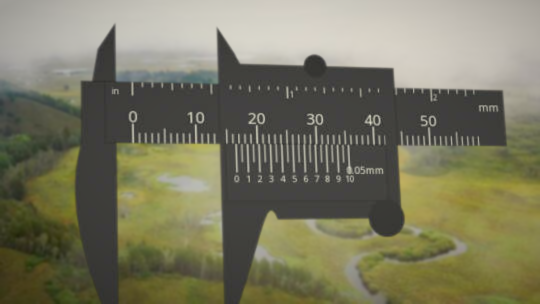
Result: 16.5
